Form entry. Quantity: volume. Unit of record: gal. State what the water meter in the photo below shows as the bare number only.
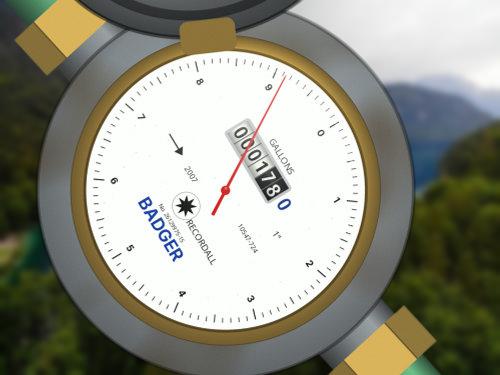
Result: 1779.1
